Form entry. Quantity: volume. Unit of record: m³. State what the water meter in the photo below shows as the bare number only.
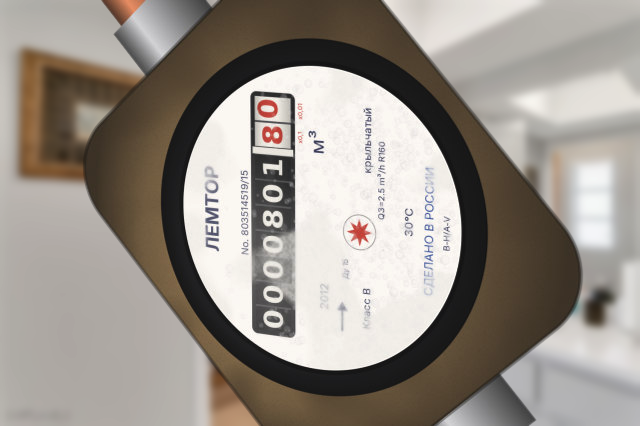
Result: 801.80
